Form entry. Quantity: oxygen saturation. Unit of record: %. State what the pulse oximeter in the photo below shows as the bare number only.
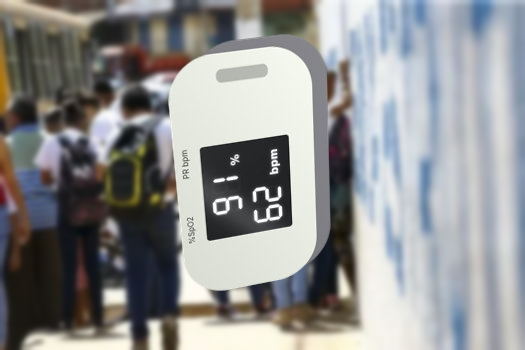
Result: 91
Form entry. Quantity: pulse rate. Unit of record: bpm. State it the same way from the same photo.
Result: 62
